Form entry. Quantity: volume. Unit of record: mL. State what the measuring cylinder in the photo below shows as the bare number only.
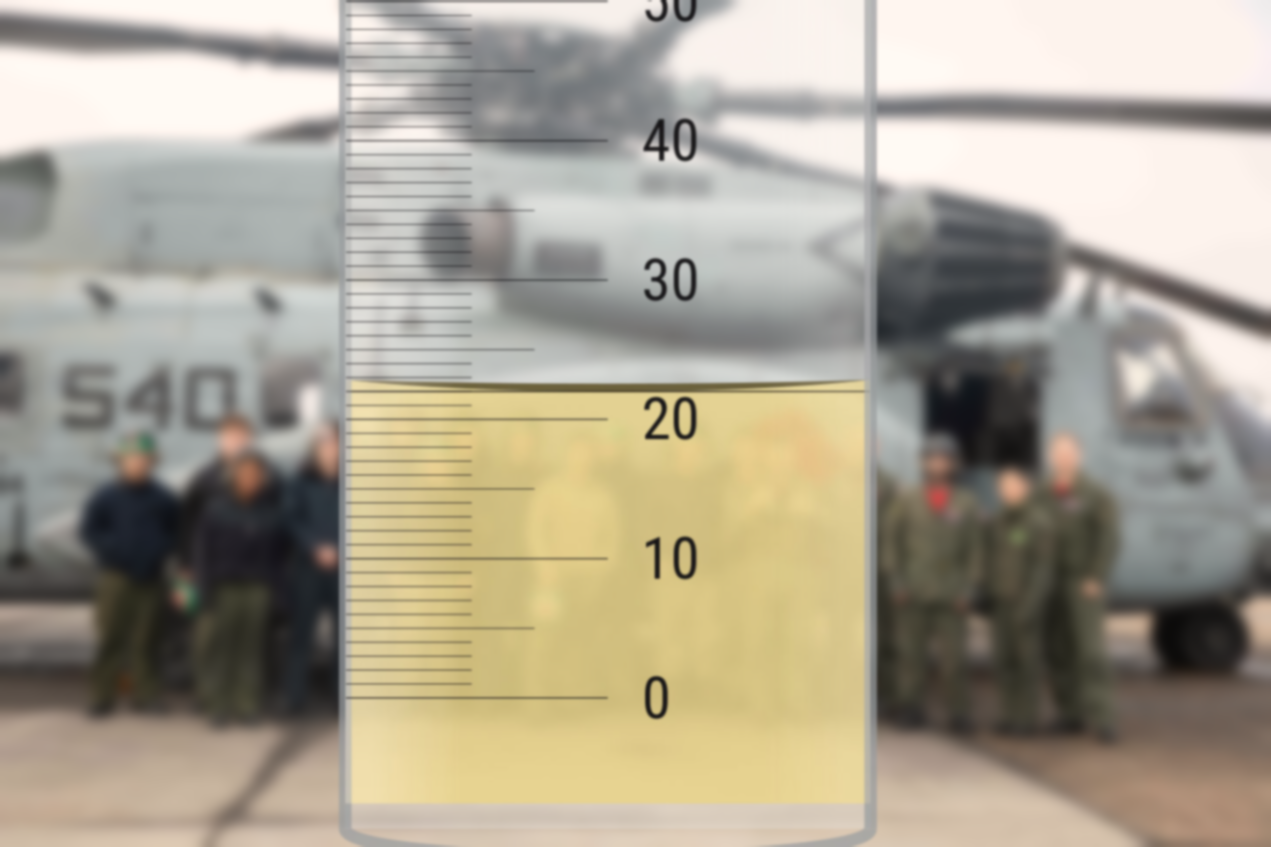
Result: 22
